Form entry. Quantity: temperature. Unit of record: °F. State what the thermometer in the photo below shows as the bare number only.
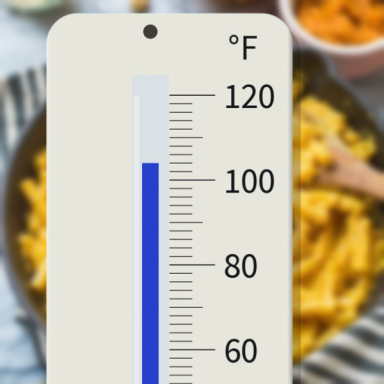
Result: 104
